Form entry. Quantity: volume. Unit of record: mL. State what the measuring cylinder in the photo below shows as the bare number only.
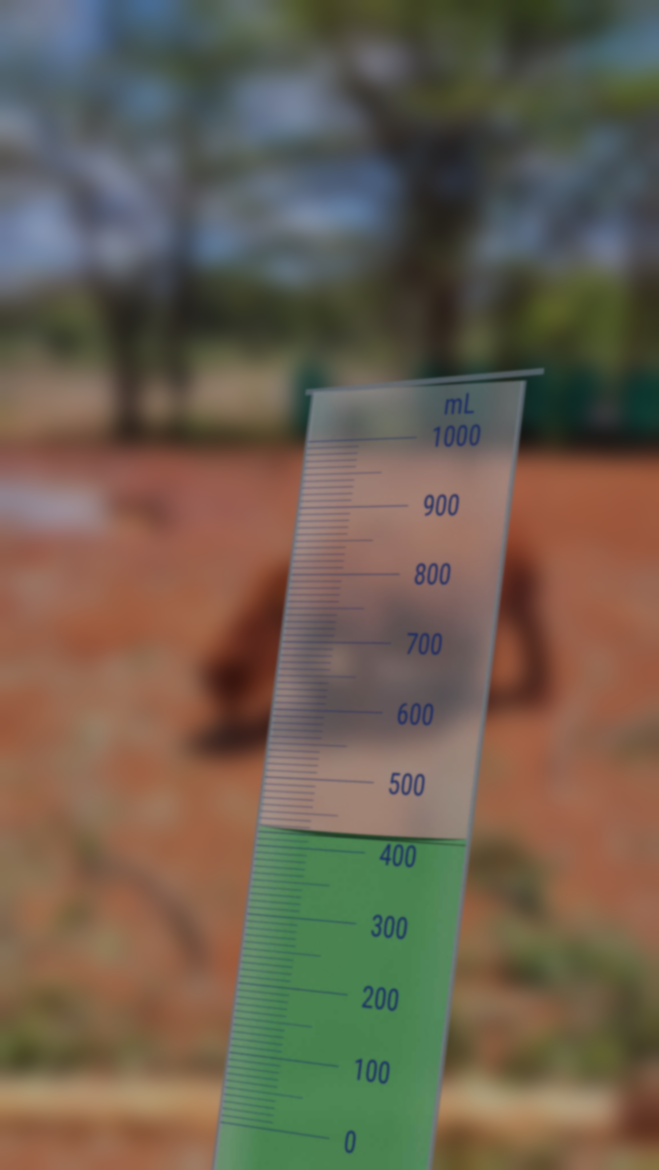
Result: 420
